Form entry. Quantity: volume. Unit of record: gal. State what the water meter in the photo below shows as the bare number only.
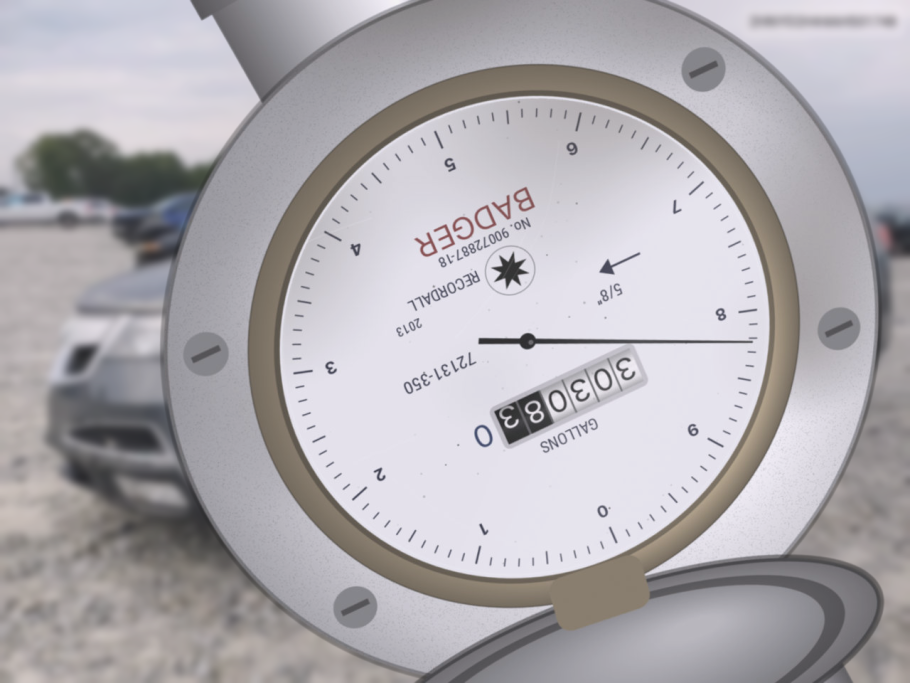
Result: 3030828.2
